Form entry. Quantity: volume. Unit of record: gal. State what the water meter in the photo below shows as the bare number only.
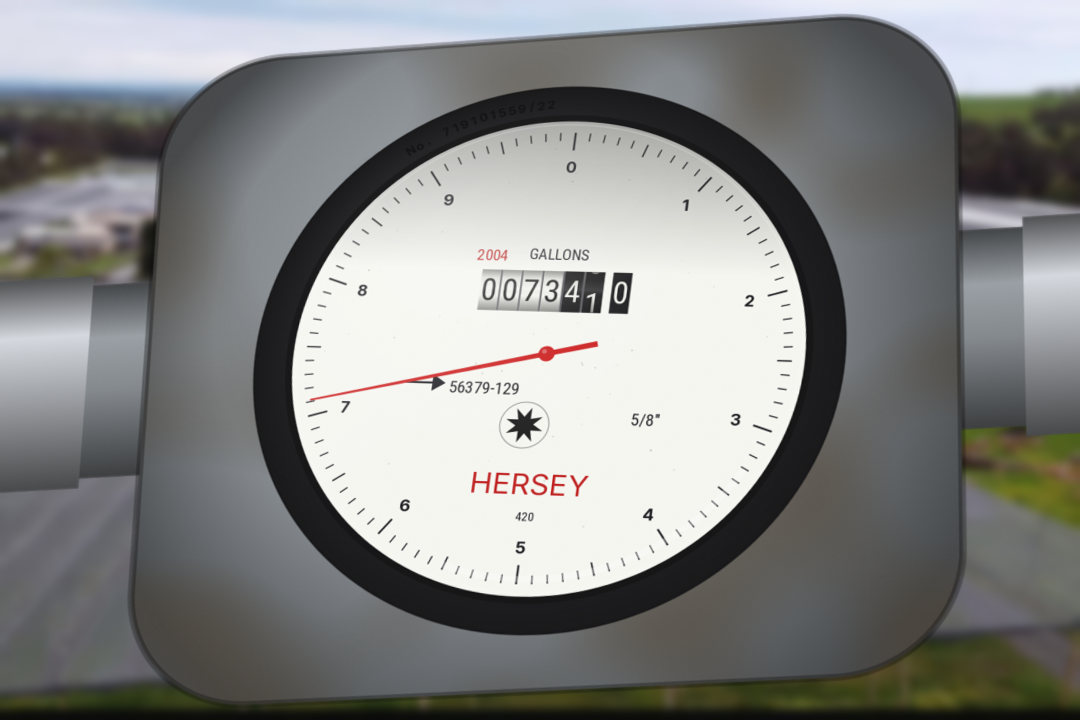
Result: 73407.1
